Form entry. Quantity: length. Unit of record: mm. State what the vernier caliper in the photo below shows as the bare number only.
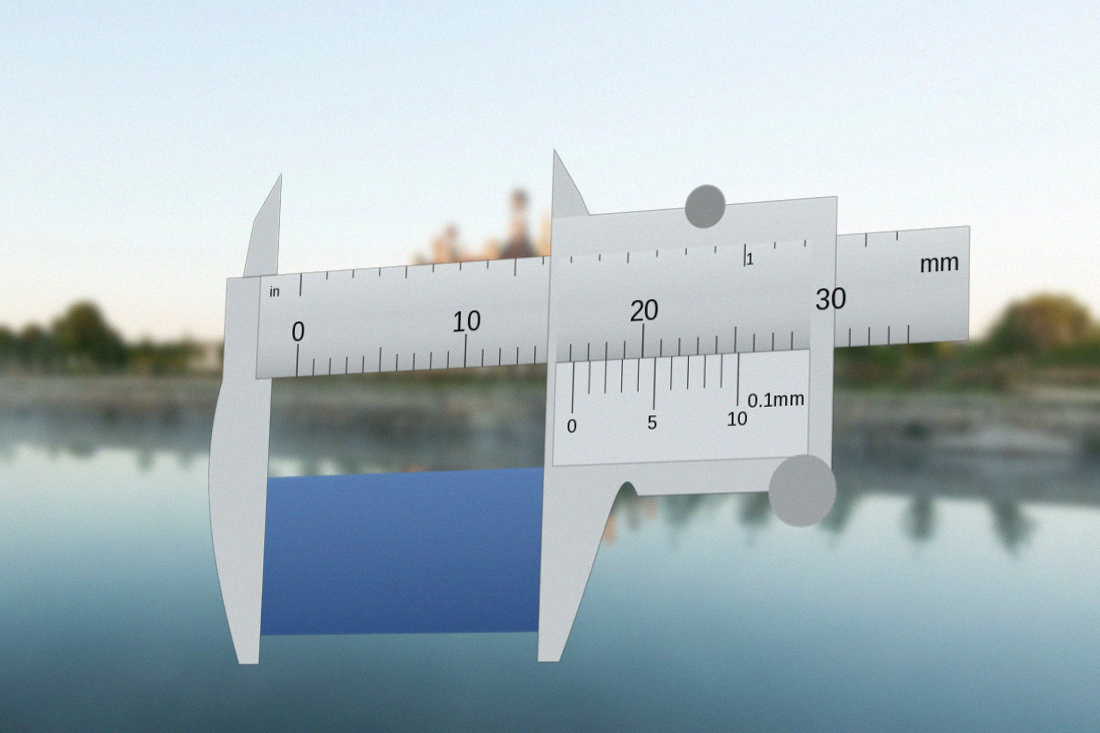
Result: 16.2
